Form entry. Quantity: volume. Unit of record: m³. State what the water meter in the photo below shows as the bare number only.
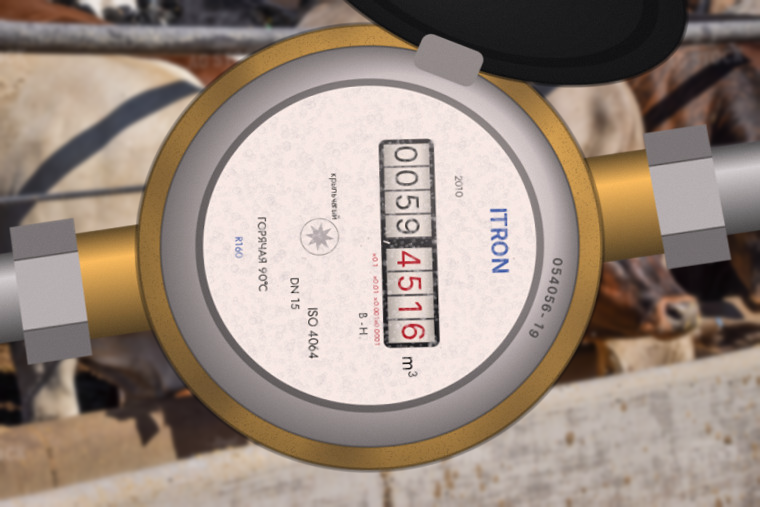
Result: 59.4516
